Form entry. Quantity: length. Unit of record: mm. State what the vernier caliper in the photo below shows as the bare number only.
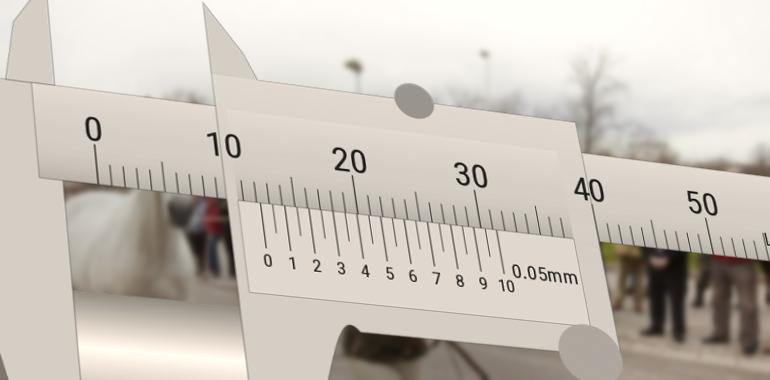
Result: 12.3
